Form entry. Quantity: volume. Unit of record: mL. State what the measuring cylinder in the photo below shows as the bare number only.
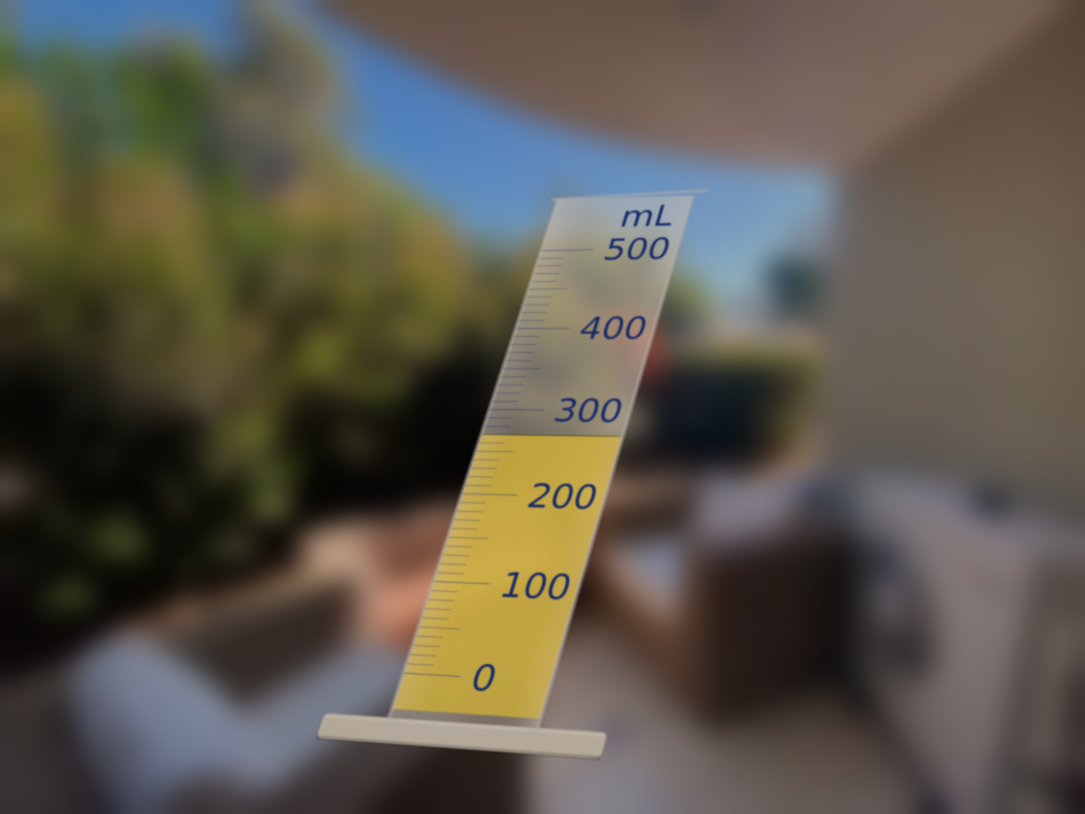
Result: 270
